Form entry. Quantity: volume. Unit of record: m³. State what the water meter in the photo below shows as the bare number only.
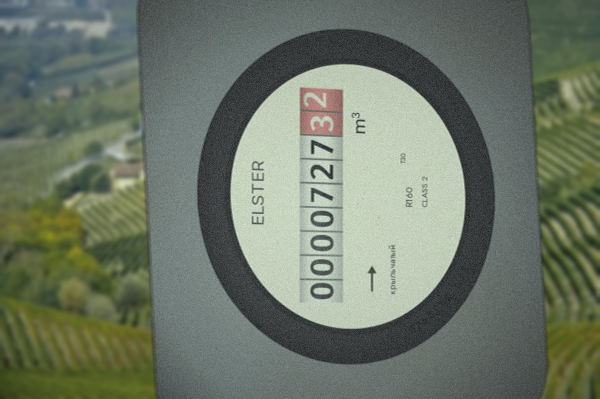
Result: 727.32
